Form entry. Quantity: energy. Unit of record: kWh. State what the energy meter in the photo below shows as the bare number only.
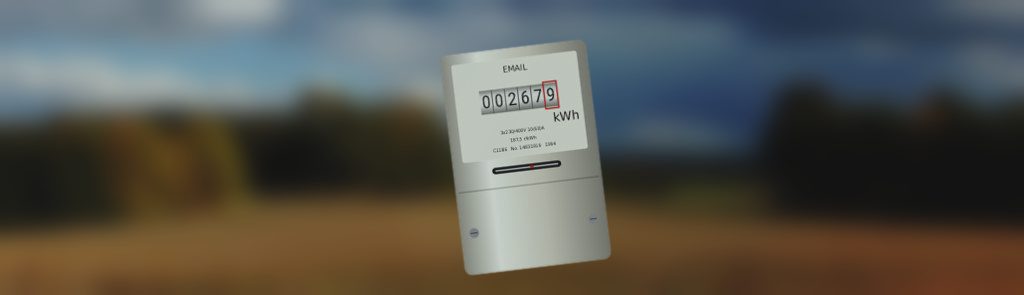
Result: 267.9
